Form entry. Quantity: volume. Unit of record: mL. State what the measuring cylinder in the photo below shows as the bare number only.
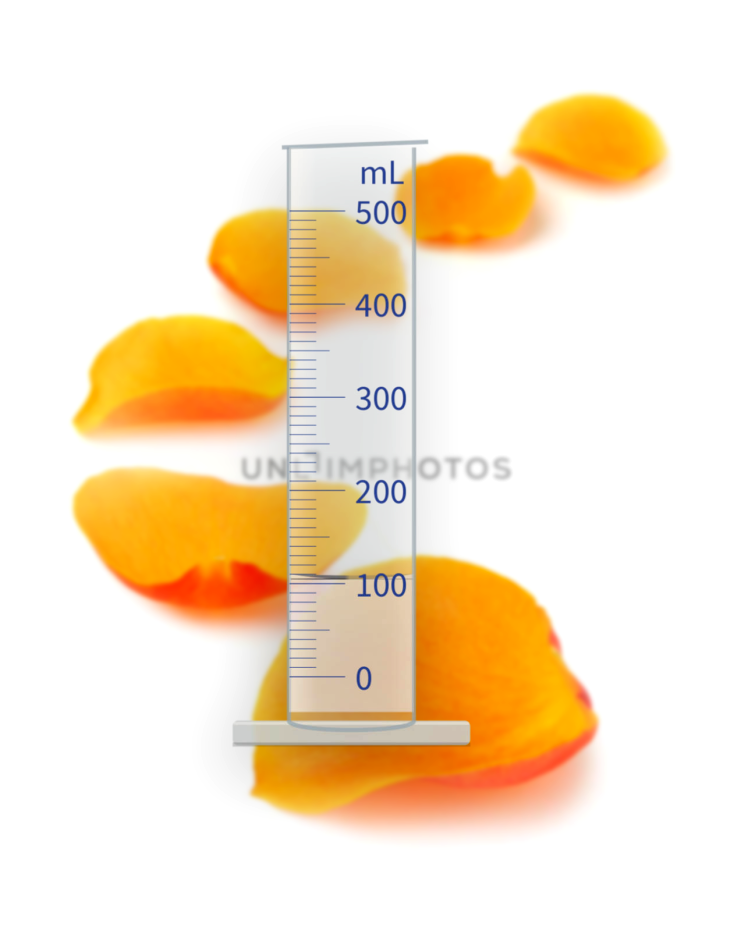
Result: 105
